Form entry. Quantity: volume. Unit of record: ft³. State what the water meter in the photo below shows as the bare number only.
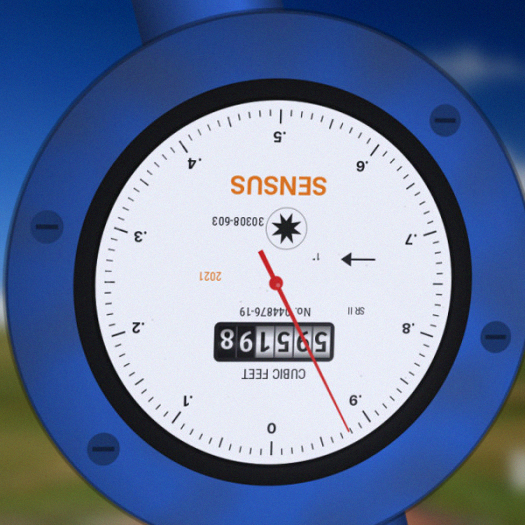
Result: 595197.92
